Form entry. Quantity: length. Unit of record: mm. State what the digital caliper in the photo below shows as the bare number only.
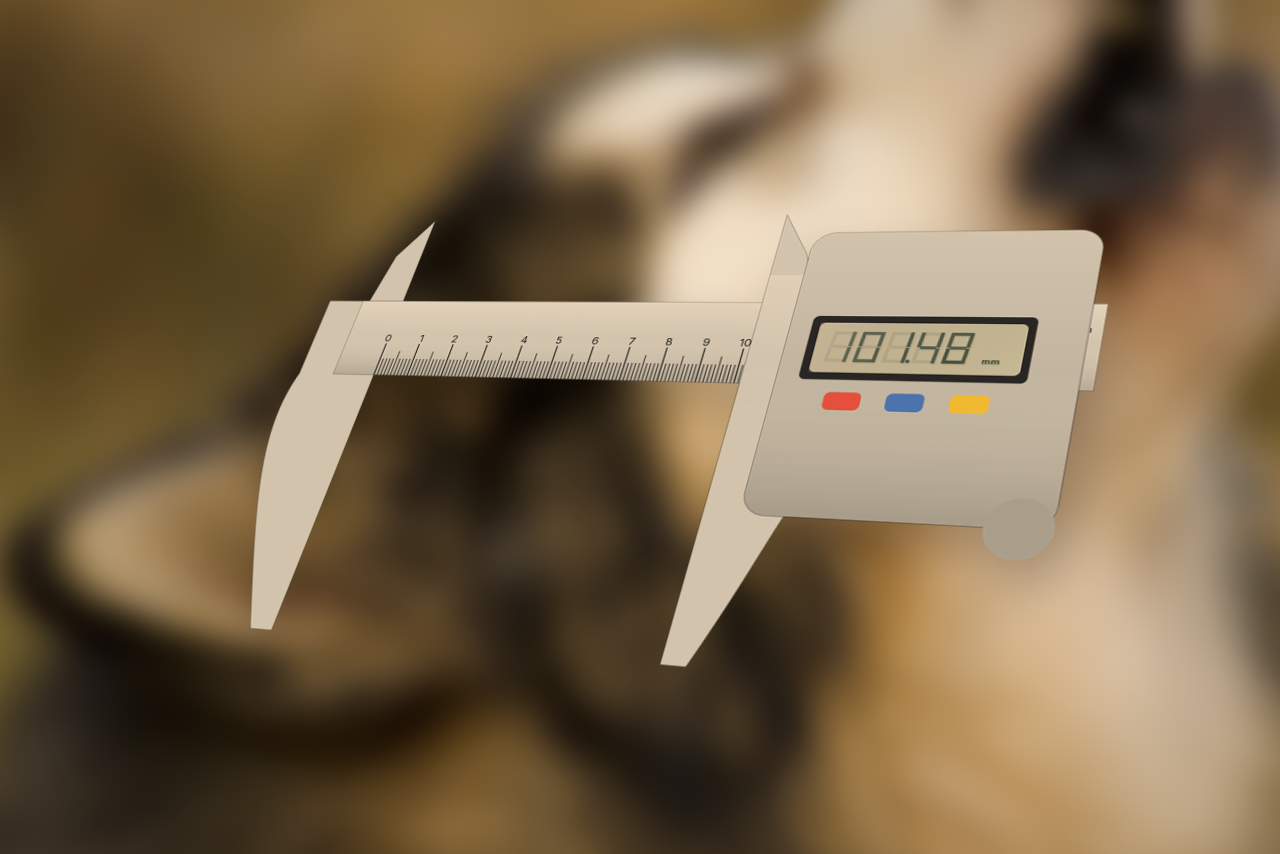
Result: 101.48
